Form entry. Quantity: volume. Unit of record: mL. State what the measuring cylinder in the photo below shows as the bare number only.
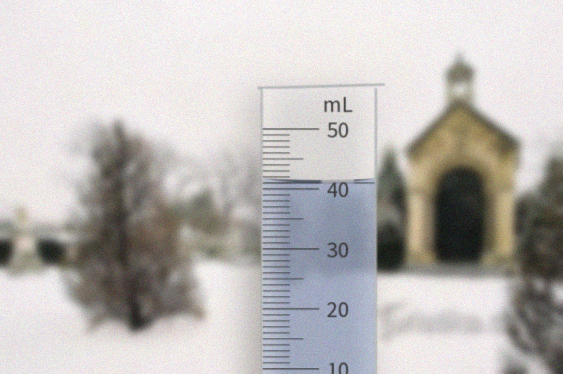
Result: 41
